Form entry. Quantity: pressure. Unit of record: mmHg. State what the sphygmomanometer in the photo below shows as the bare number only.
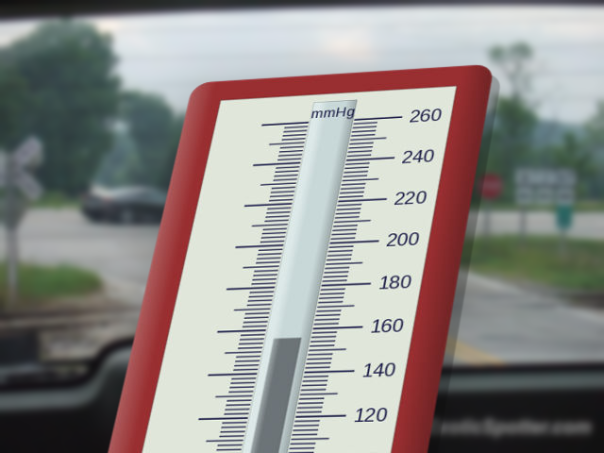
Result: 156
